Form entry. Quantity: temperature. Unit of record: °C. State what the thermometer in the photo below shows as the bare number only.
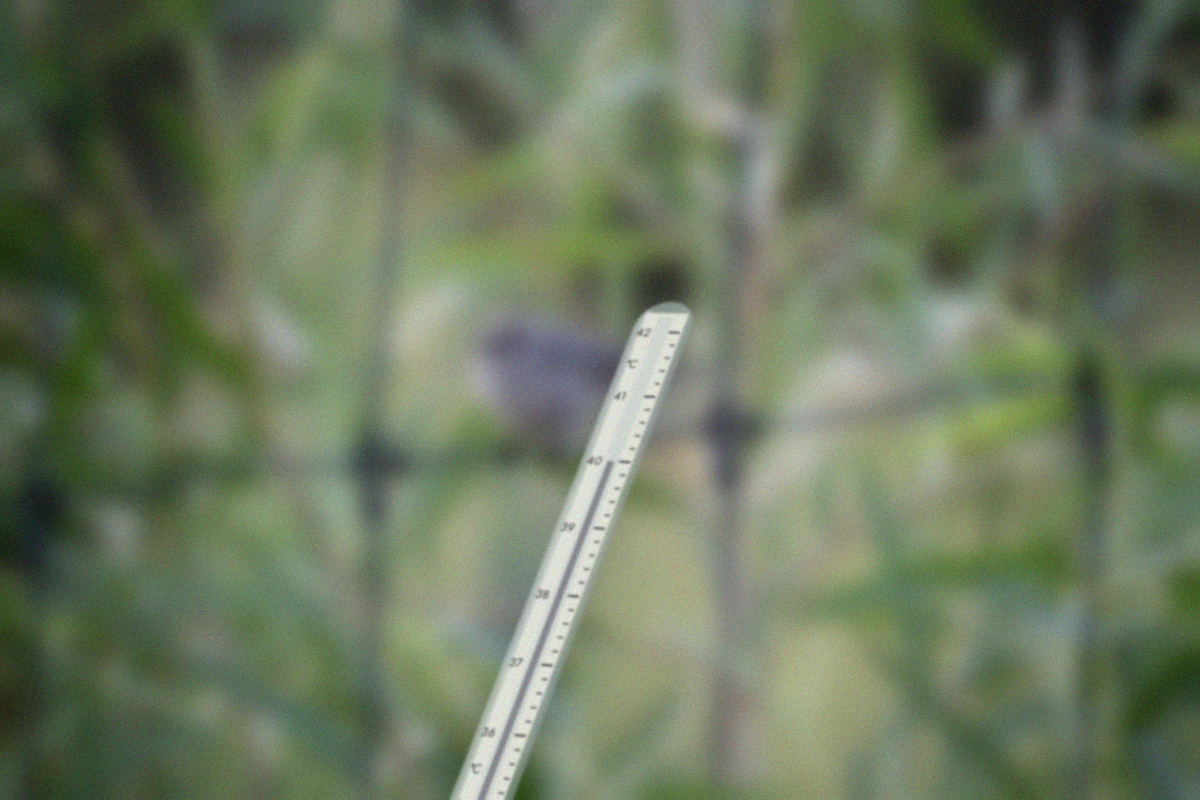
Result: 40
